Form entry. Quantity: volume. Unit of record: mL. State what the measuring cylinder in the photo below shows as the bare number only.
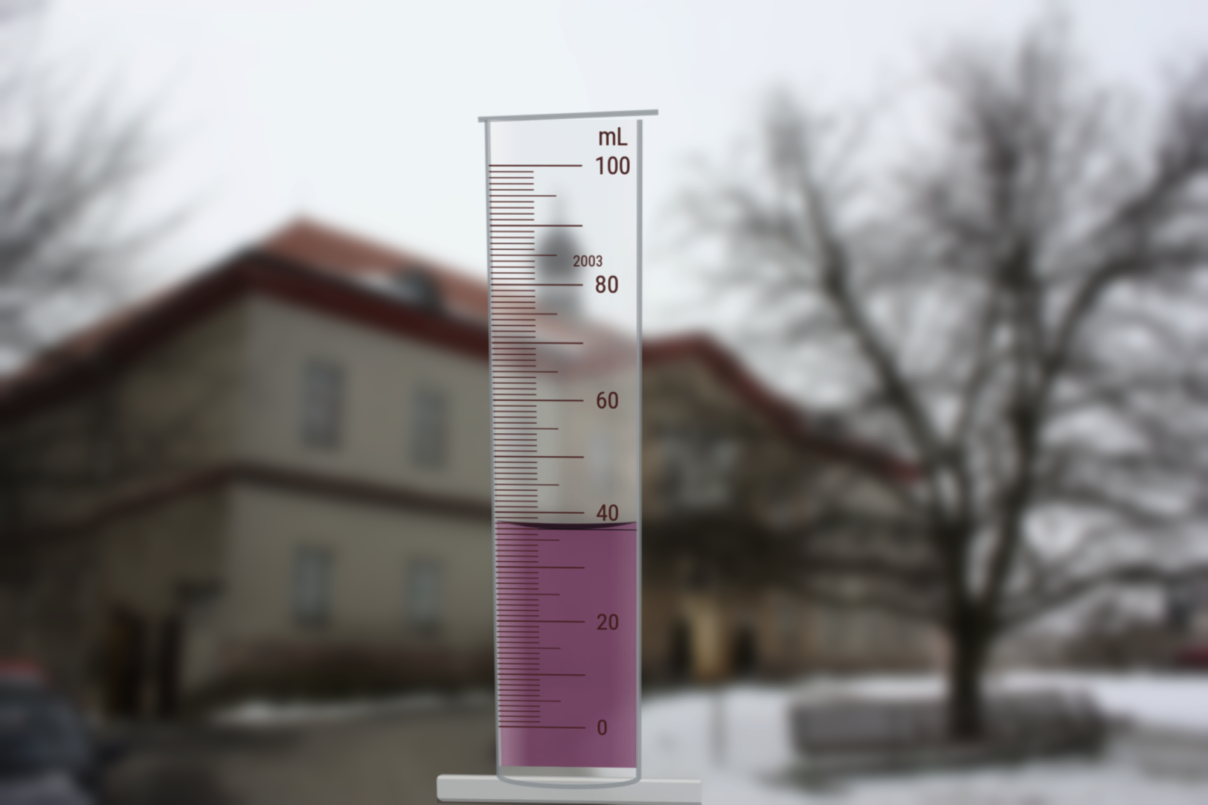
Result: 37
